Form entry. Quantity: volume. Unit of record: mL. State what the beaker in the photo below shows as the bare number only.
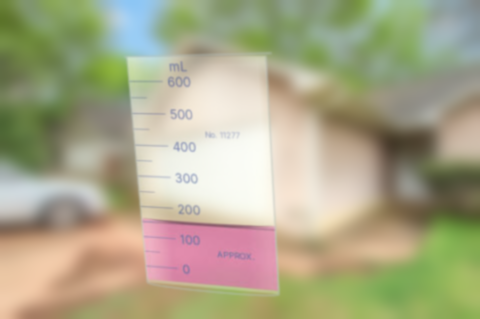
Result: 150
